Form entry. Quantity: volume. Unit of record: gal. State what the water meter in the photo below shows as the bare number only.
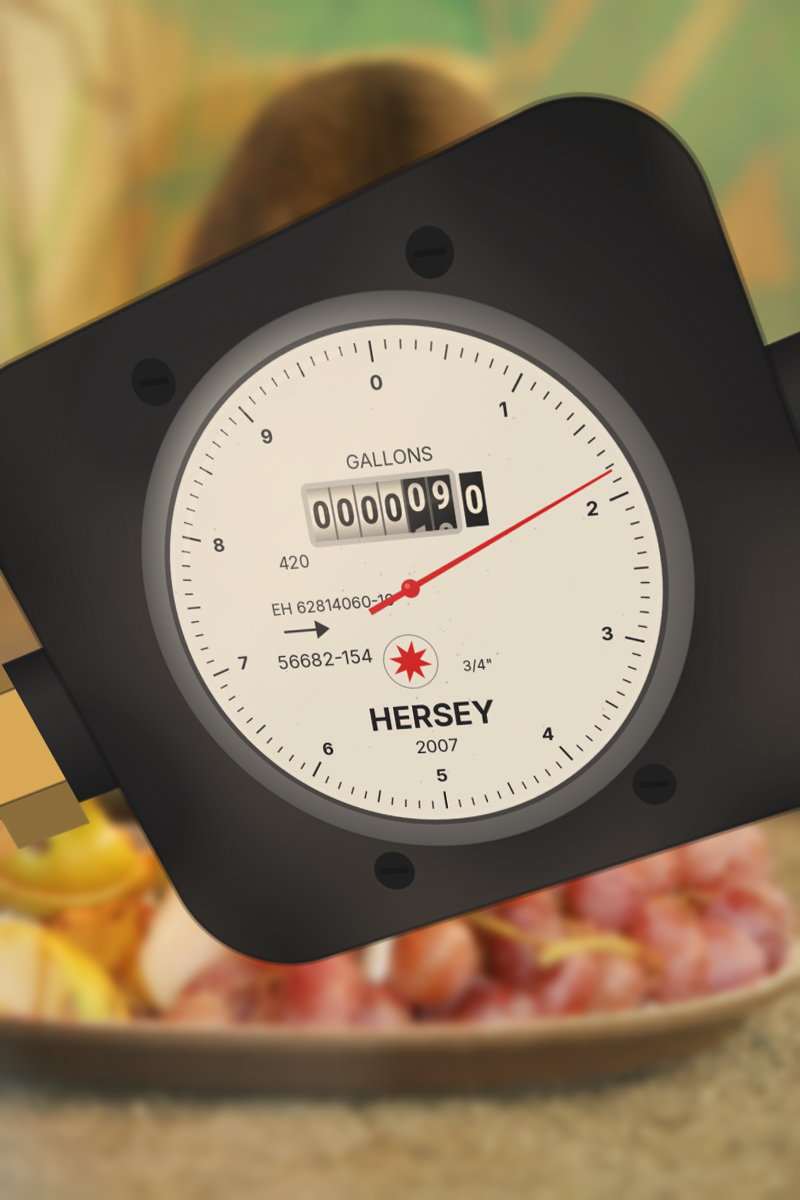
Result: 91.8
